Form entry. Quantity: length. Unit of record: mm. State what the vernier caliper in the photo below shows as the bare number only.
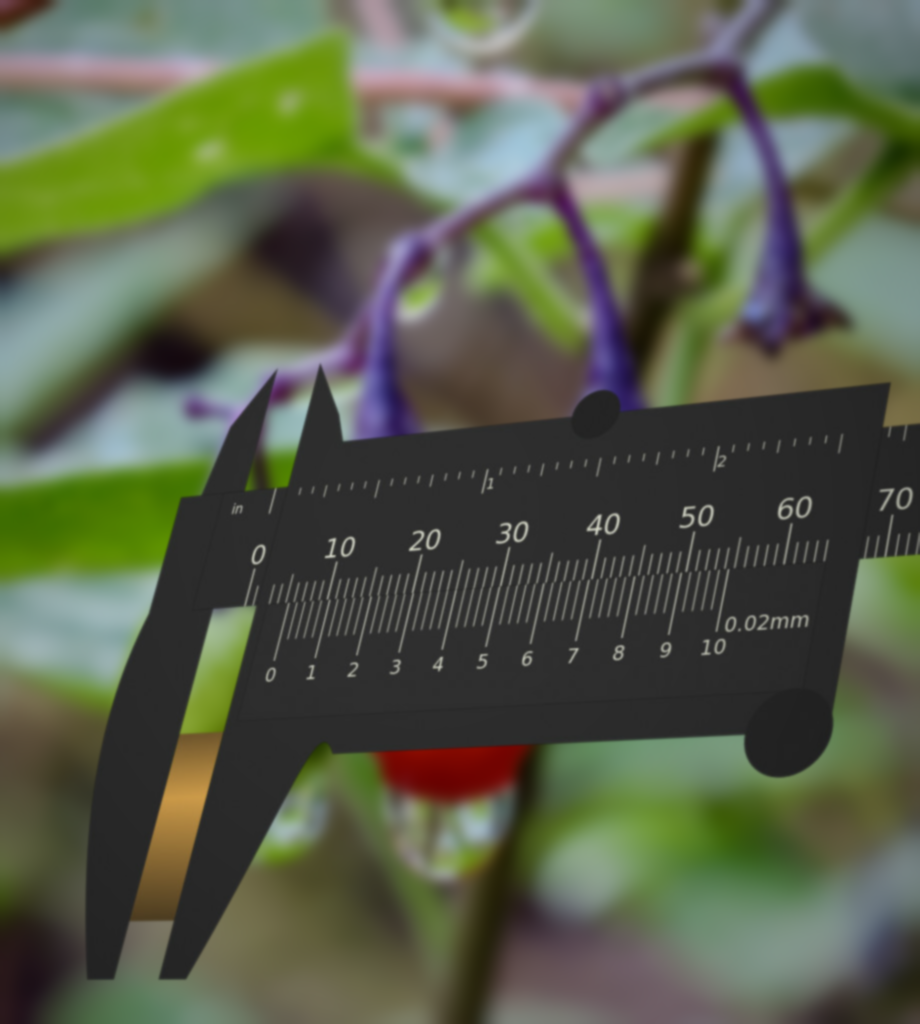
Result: 5.4
